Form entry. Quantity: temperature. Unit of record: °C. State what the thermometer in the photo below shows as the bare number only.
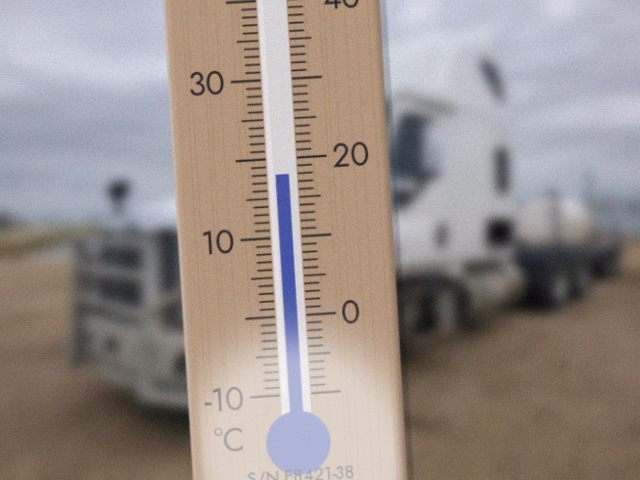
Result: 18
